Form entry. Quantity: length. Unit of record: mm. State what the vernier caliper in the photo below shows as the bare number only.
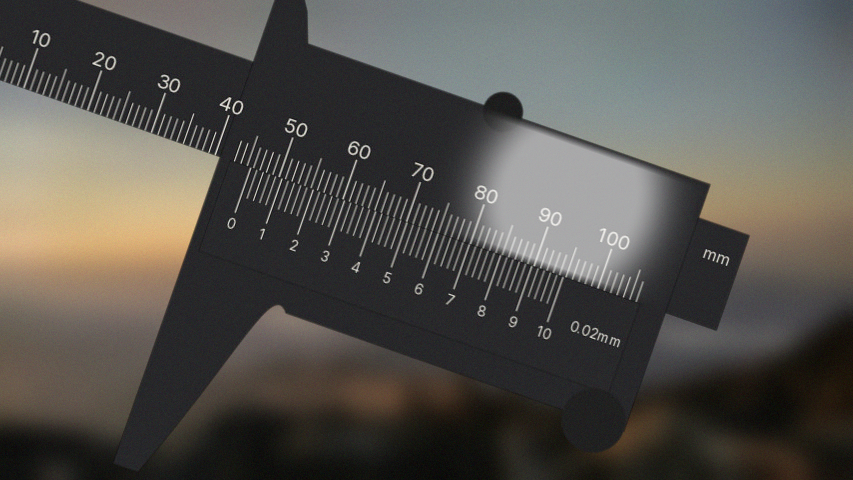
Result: 45.6
